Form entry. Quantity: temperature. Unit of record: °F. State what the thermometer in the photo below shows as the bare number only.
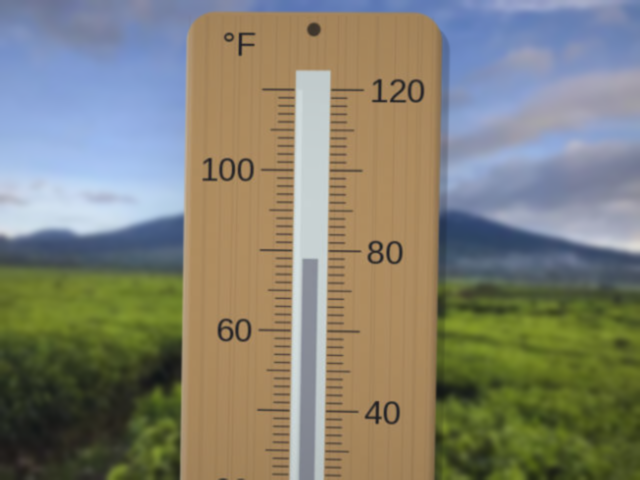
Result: 78
